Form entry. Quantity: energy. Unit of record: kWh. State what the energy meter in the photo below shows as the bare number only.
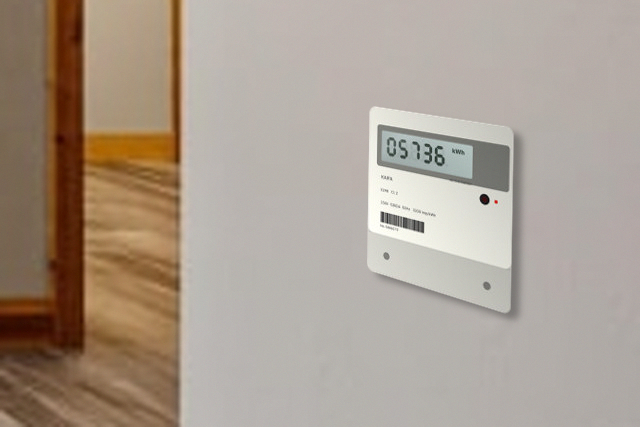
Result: 5736
